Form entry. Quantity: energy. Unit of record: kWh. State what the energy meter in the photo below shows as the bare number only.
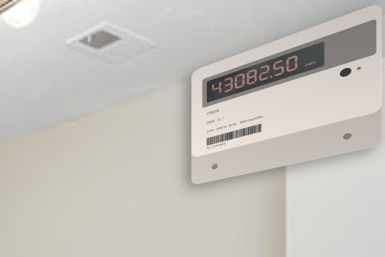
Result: 43082.50
